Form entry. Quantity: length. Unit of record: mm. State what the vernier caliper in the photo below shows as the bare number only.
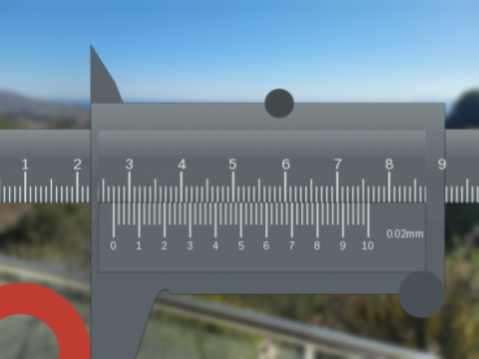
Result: 27.0
